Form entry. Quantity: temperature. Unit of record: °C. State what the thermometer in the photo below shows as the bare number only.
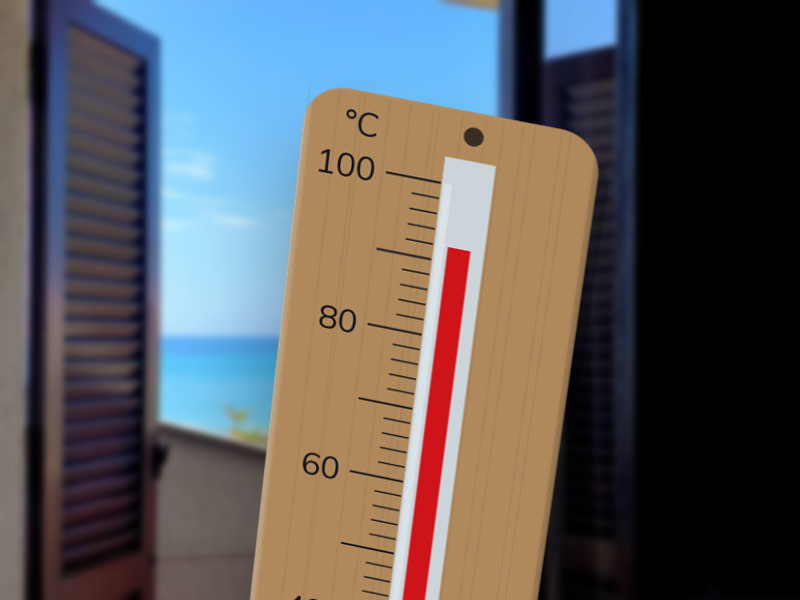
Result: 92
